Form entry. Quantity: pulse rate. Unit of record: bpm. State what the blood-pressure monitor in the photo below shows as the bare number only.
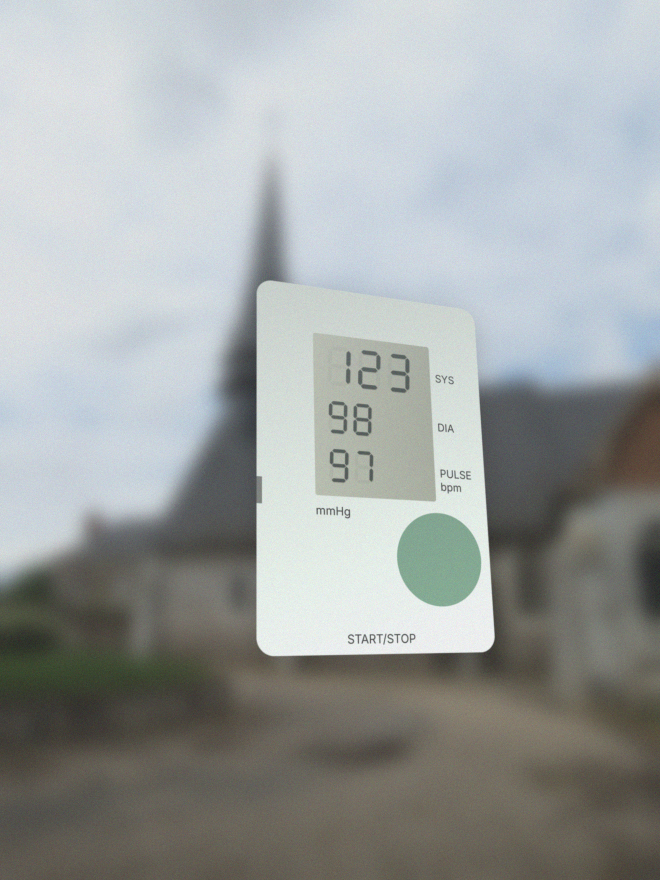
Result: 97
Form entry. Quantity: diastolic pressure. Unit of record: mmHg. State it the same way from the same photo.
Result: 98
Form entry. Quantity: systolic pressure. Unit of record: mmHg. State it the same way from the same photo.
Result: 123
